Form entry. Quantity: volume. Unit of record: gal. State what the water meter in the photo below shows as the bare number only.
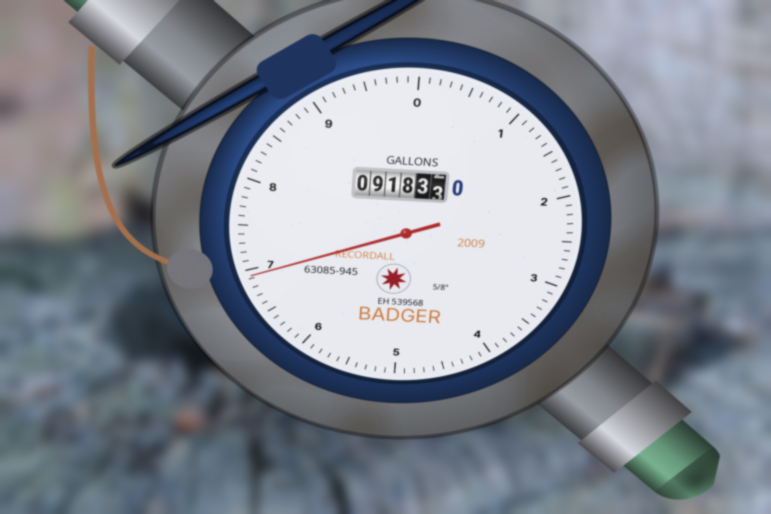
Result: 918326.9
